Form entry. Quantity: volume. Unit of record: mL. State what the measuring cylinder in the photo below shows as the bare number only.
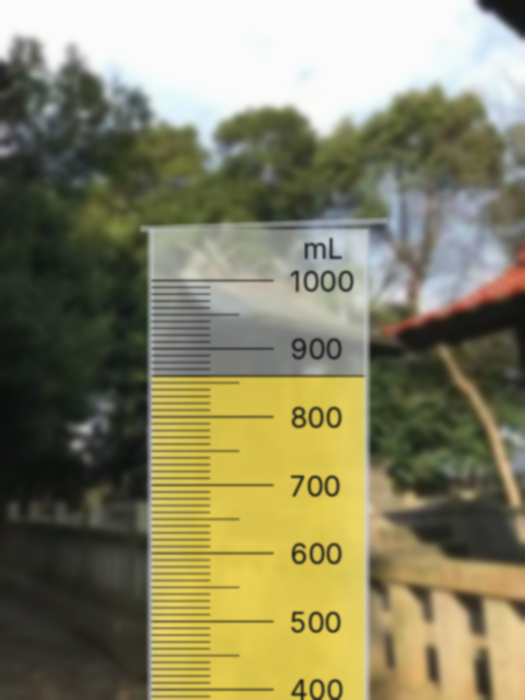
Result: 860
